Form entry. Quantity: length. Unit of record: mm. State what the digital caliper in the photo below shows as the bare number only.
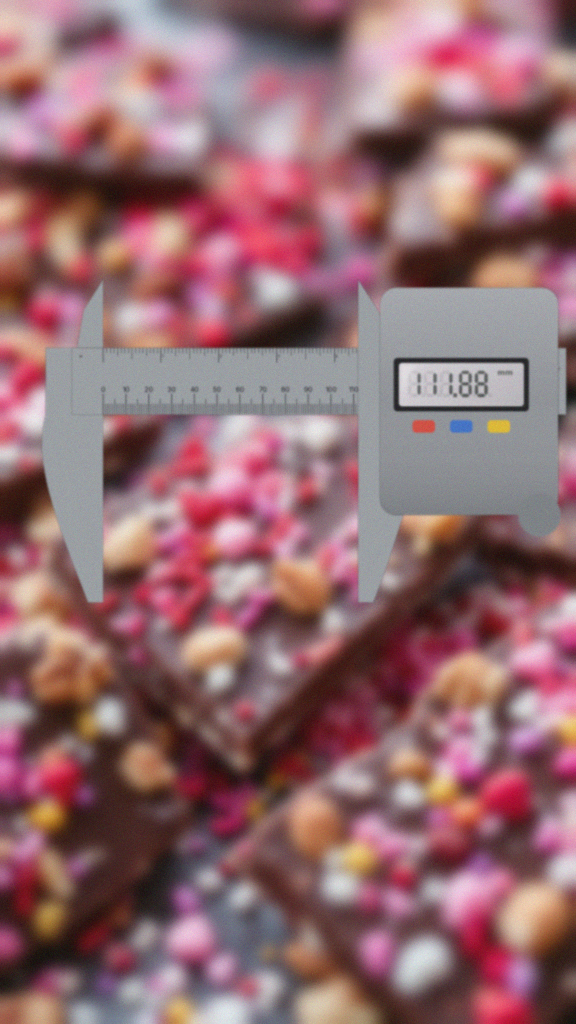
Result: 111.88
